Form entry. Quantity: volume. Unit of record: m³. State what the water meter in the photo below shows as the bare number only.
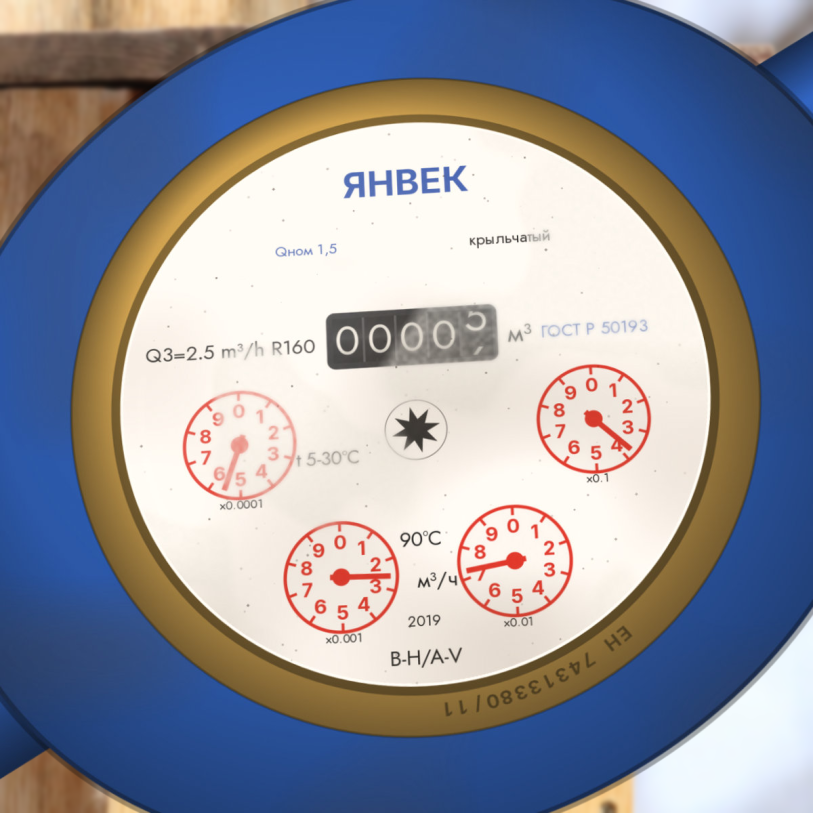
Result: 5.3725
